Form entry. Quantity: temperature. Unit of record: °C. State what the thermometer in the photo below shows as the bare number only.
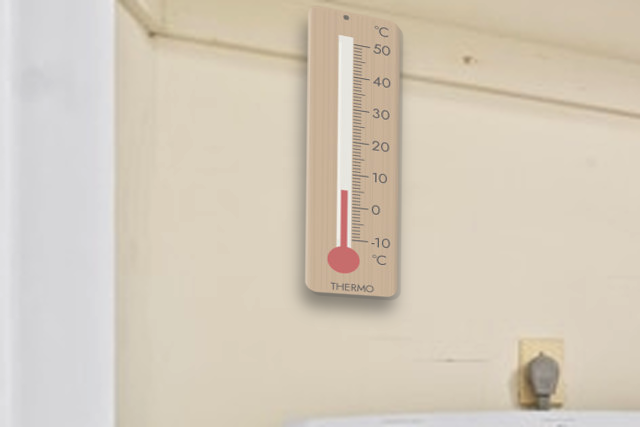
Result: 5
